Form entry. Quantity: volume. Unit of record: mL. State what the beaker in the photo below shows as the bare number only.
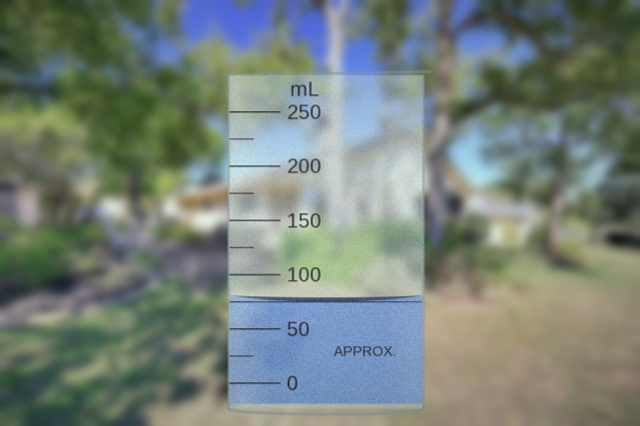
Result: 75
